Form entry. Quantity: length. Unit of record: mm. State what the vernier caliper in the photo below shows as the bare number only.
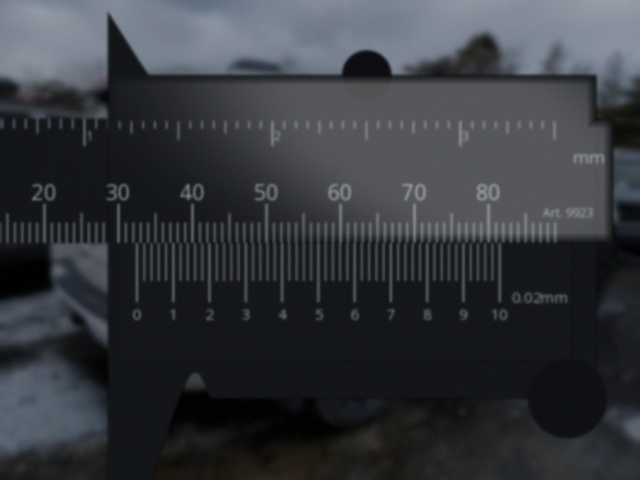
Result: 32.5
